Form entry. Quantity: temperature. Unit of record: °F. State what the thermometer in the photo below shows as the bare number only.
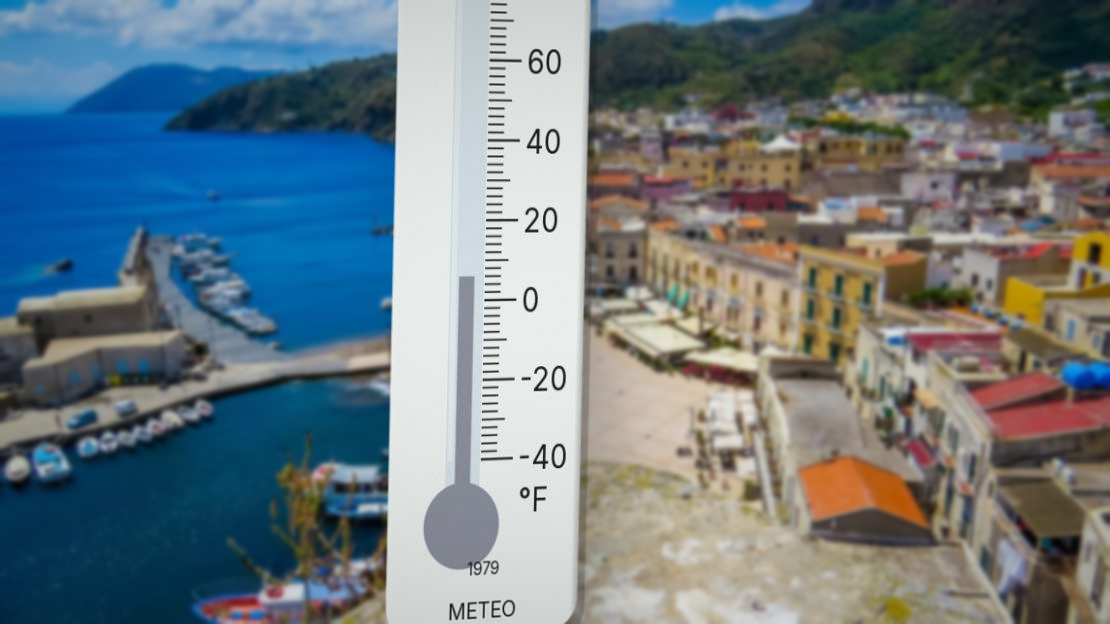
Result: 6
